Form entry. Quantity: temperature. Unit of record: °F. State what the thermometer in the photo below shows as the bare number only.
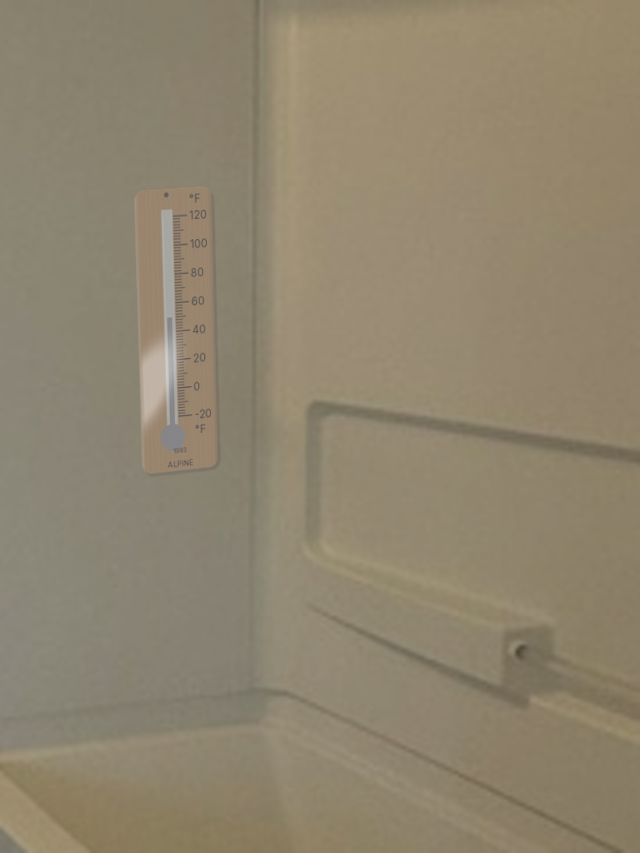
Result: 50
